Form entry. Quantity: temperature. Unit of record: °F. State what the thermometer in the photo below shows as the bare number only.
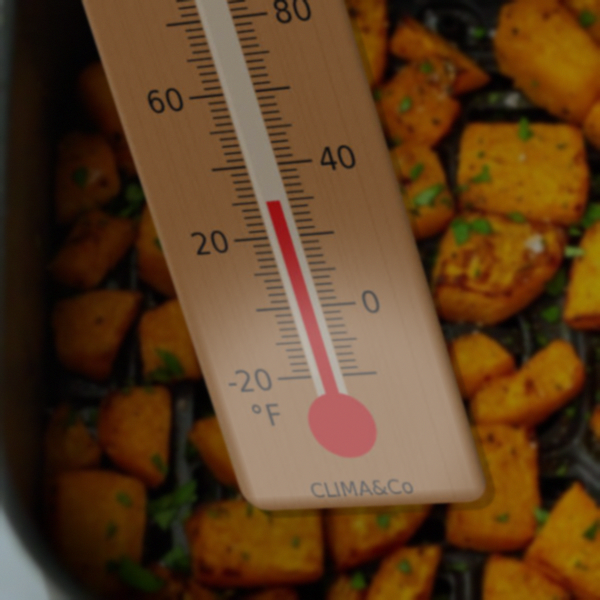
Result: 30
